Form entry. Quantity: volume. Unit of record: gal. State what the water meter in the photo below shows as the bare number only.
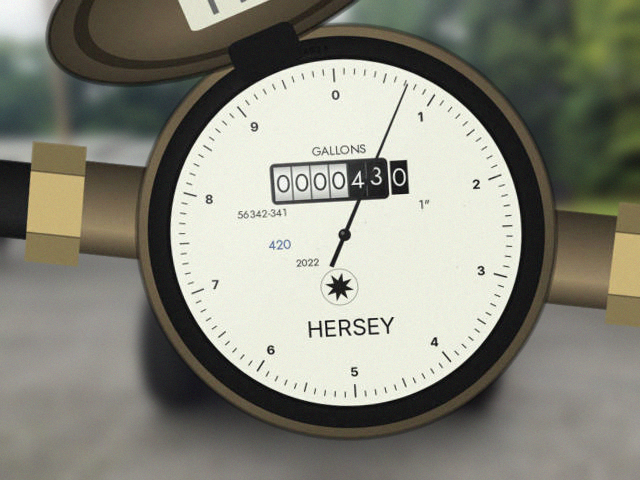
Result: 430.7
